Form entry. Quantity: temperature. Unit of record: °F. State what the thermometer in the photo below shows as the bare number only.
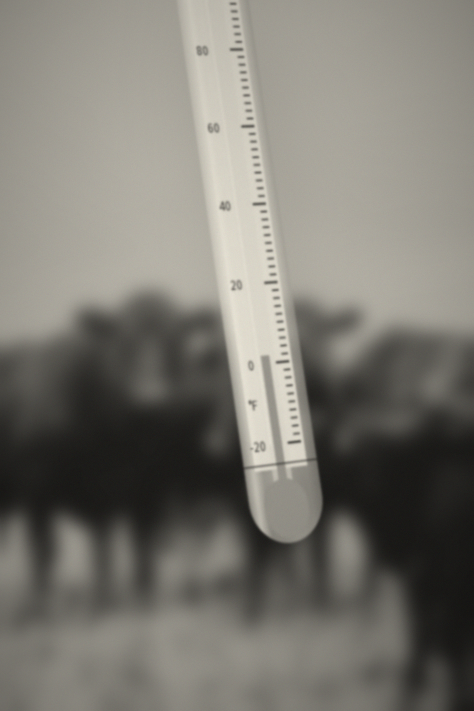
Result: 2
